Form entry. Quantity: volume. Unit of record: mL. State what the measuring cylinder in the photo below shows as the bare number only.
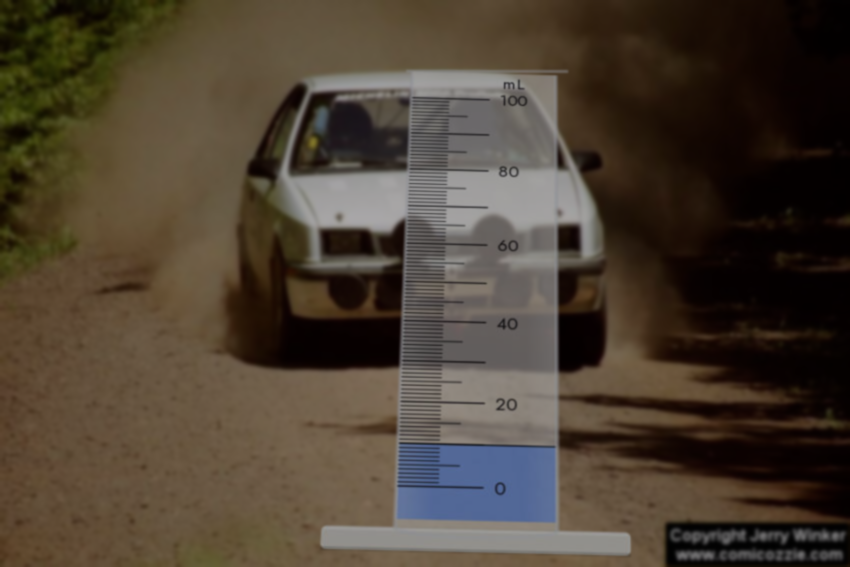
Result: 10
